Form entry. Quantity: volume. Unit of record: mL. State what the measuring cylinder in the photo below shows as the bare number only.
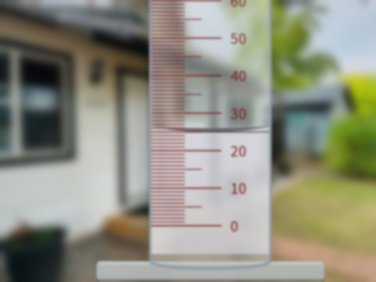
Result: 25
